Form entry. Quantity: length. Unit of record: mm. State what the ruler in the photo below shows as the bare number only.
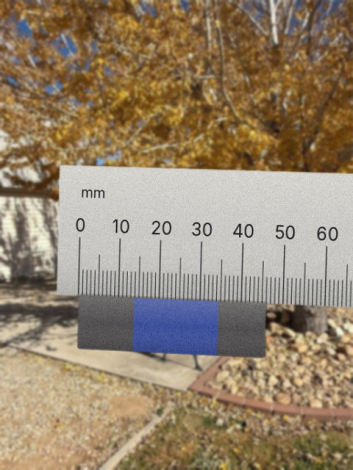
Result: 46
